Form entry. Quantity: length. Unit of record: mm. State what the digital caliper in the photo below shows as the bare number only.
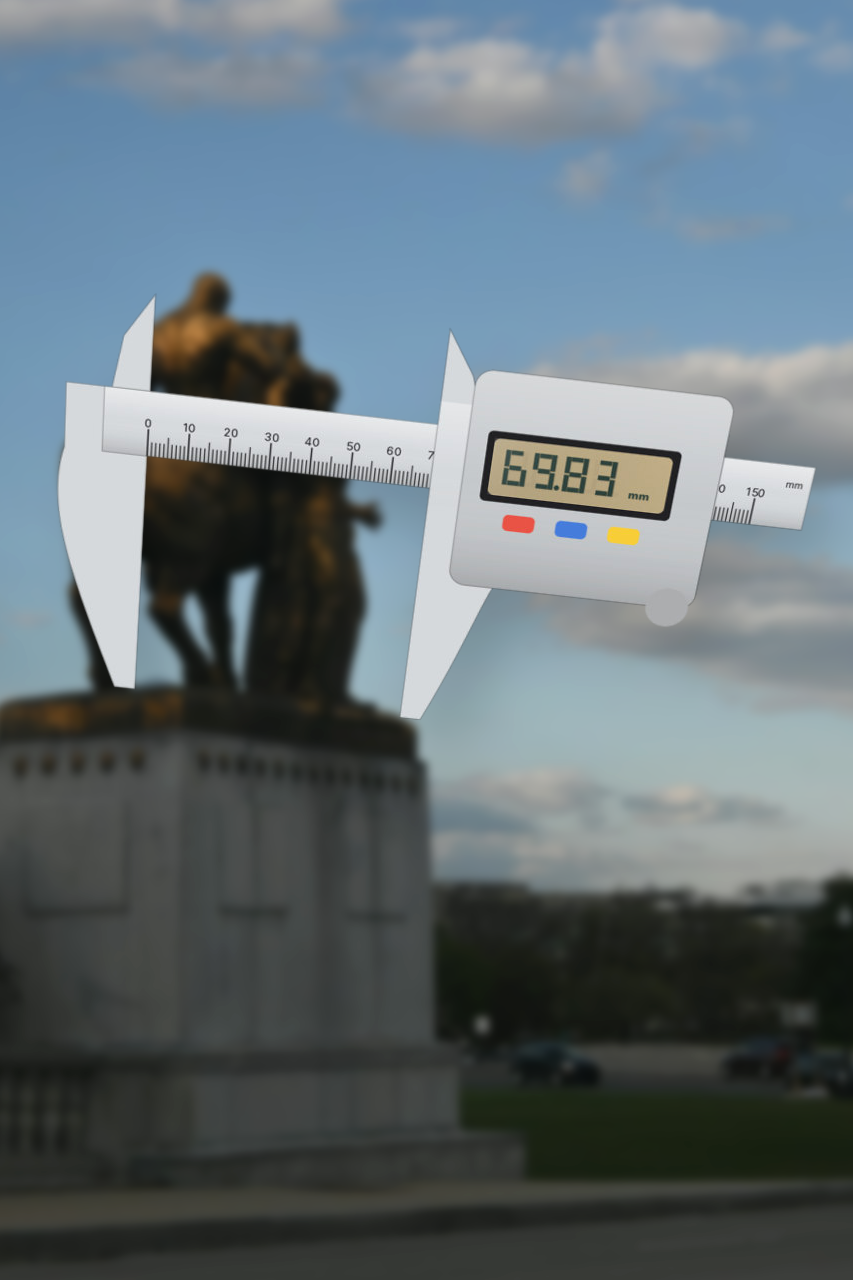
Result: 69.83
